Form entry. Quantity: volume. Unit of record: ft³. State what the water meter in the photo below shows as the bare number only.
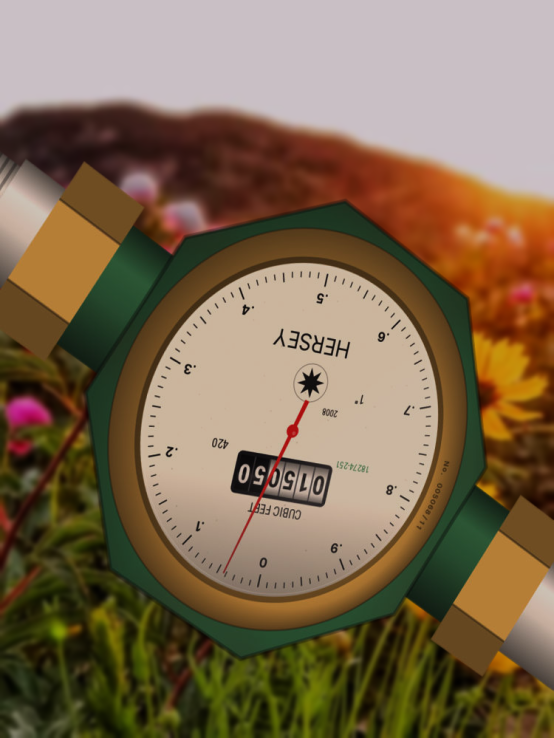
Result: 15050.04
